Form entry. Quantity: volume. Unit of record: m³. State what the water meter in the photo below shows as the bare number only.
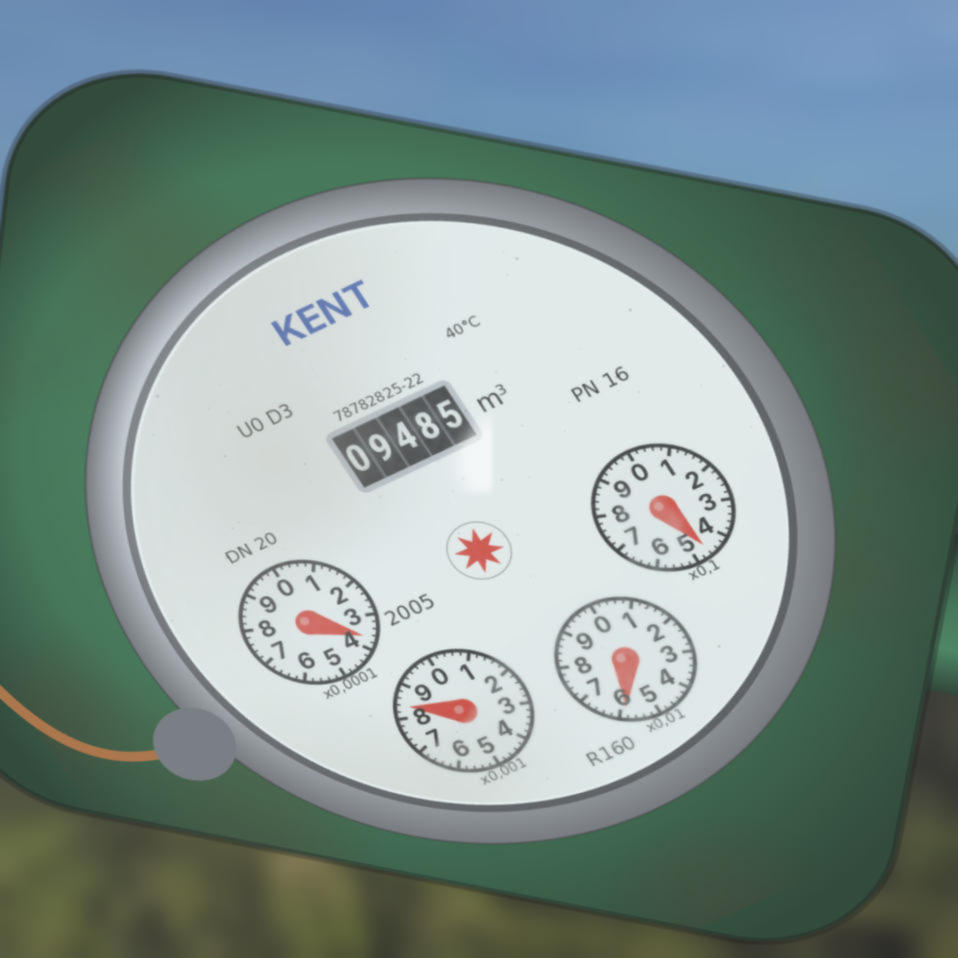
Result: 9485.4583
